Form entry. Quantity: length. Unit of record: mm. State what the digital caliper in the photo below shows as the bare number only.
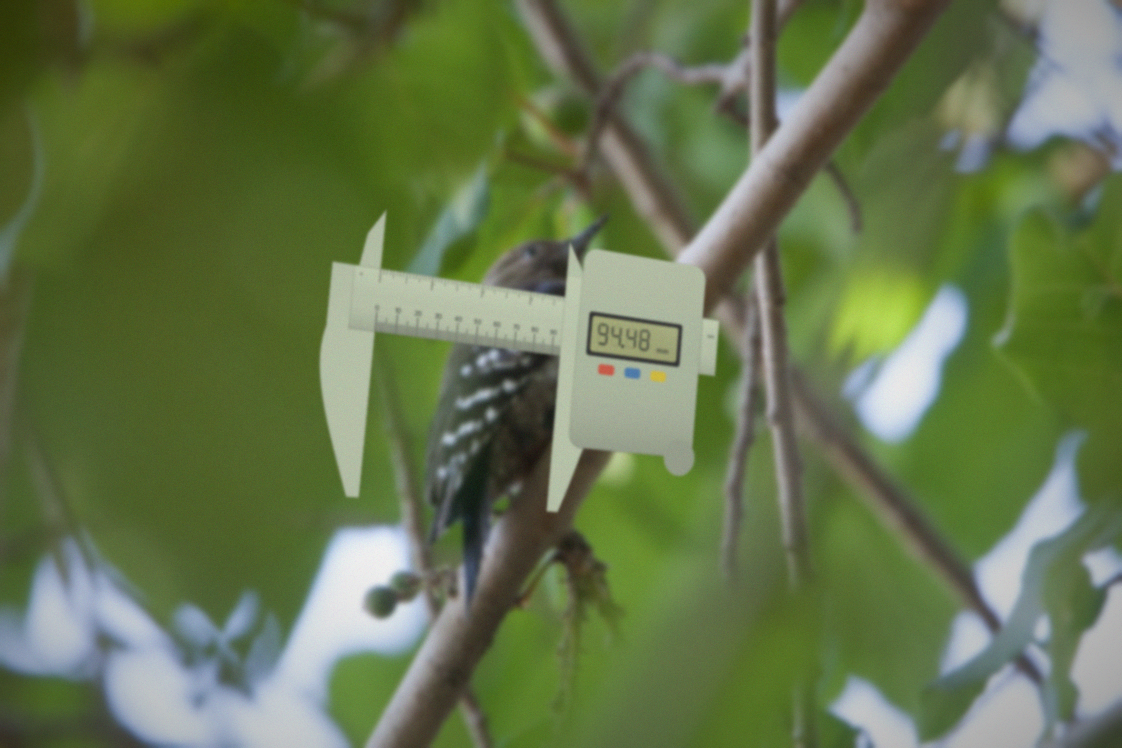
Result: 94.48
